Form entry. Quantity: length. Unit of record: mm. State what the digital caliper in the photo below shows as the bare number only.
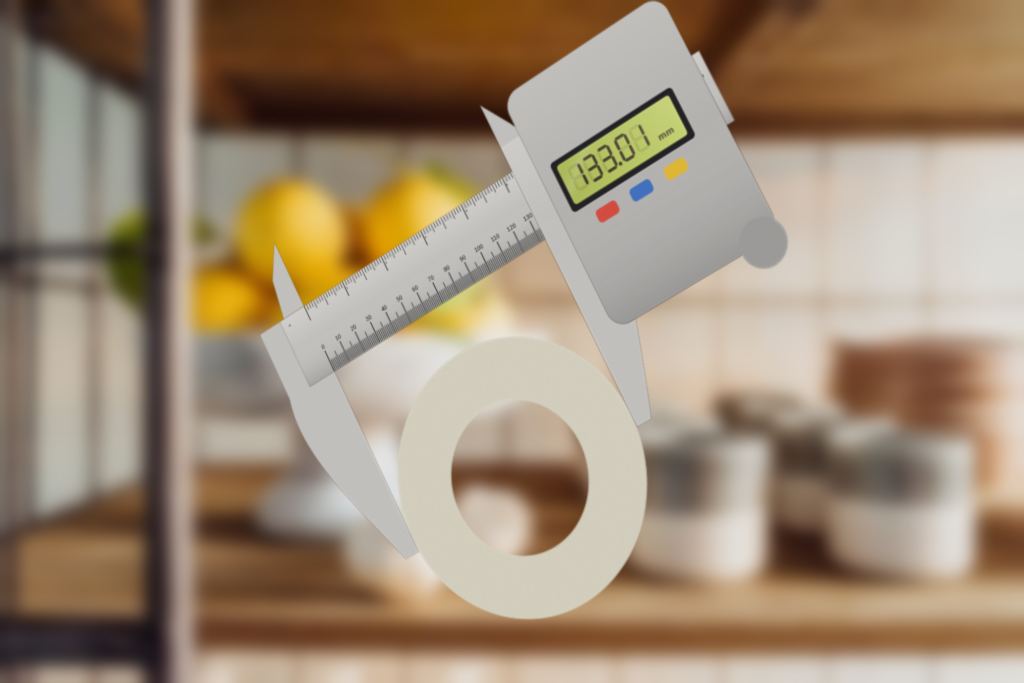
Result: 133.01
